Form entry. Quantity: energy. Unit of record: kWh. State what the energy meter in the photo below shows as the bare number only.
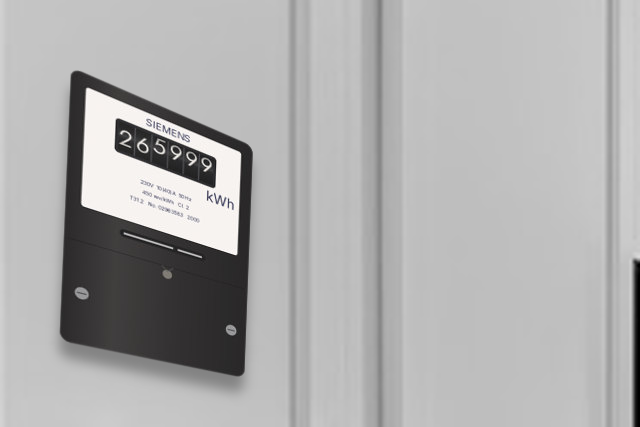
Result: 265999
